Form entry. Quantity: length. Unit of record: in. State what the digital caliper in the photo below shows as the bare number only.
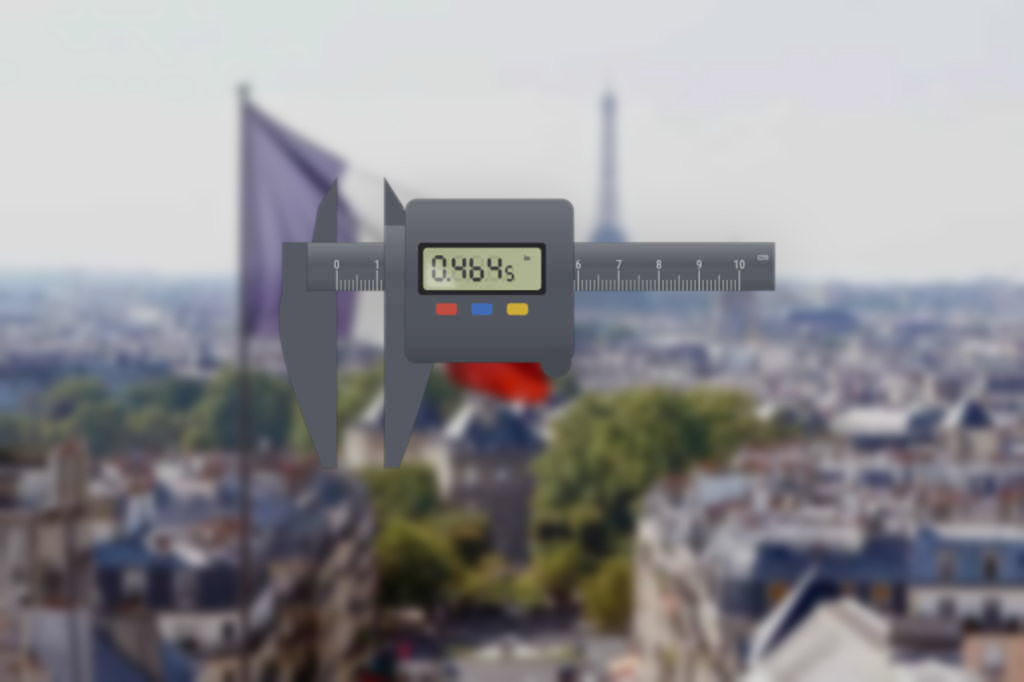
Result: 0.4645
